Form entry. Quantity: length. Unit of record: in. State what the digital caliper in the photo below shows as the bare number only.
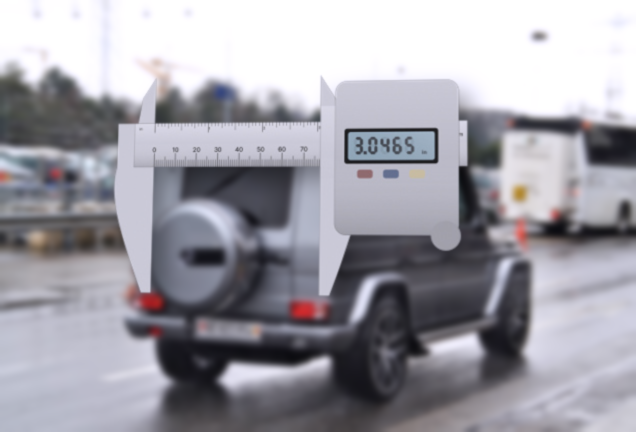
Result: 3.0465
